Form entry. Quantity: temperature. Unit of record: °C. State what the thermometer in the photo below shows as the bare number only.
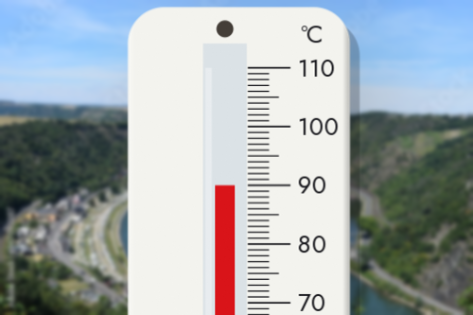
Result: 90
